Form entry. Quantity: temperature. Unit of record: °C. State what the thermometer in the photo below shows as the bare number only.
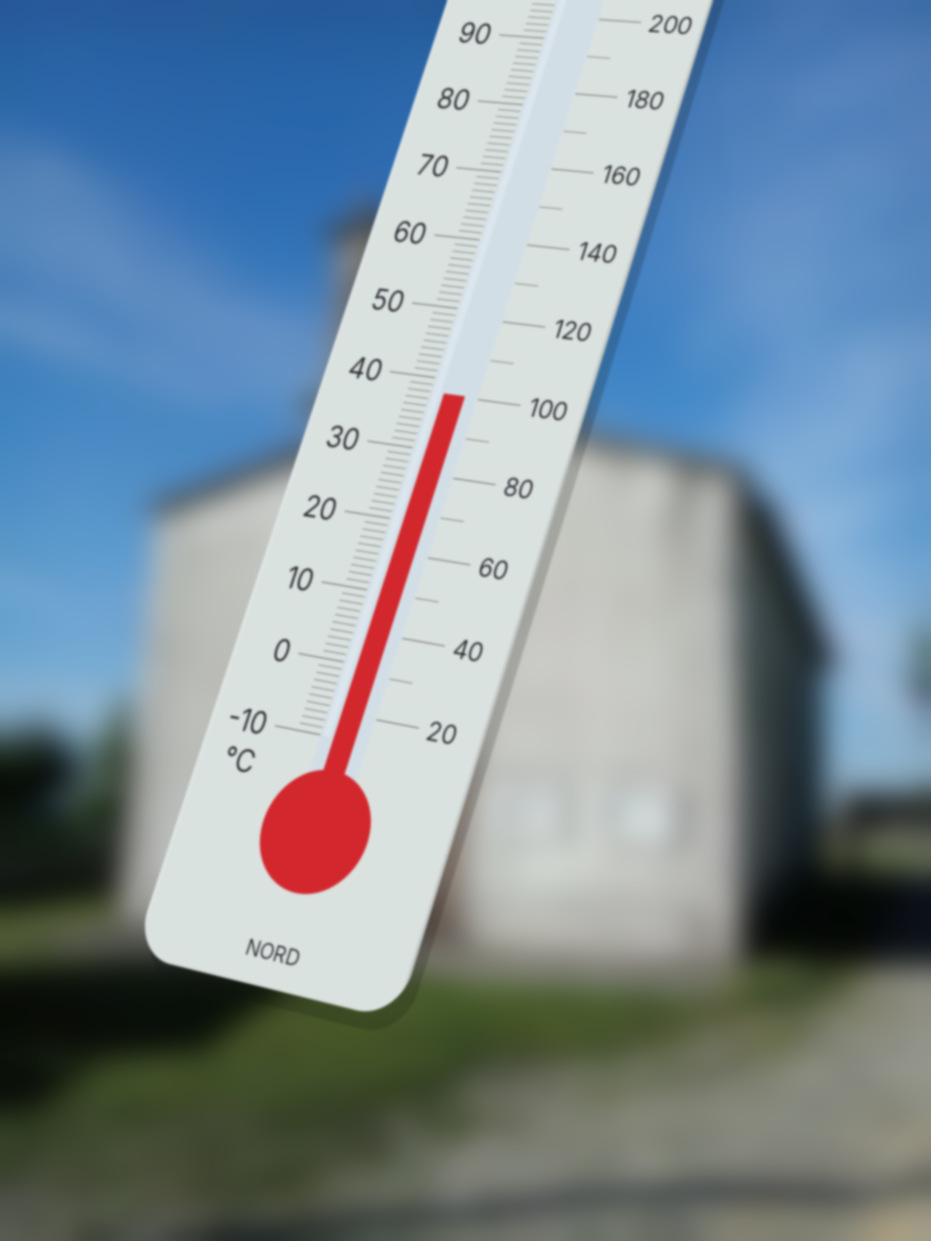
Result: 38
